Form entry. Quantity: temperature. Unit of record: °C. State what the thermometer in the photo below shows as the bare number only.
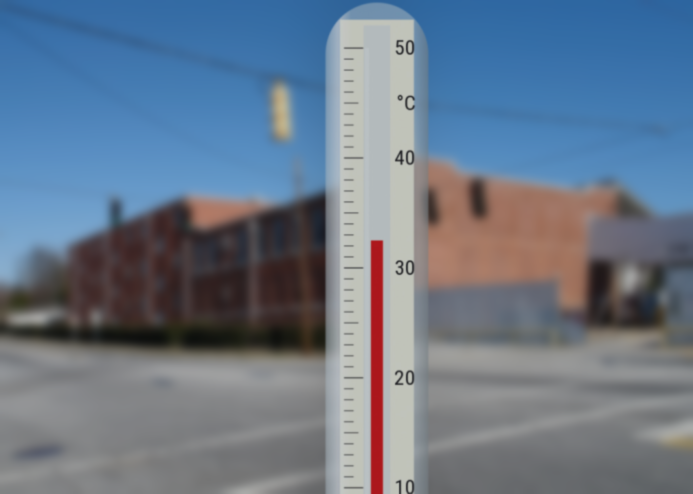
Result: 32.5
